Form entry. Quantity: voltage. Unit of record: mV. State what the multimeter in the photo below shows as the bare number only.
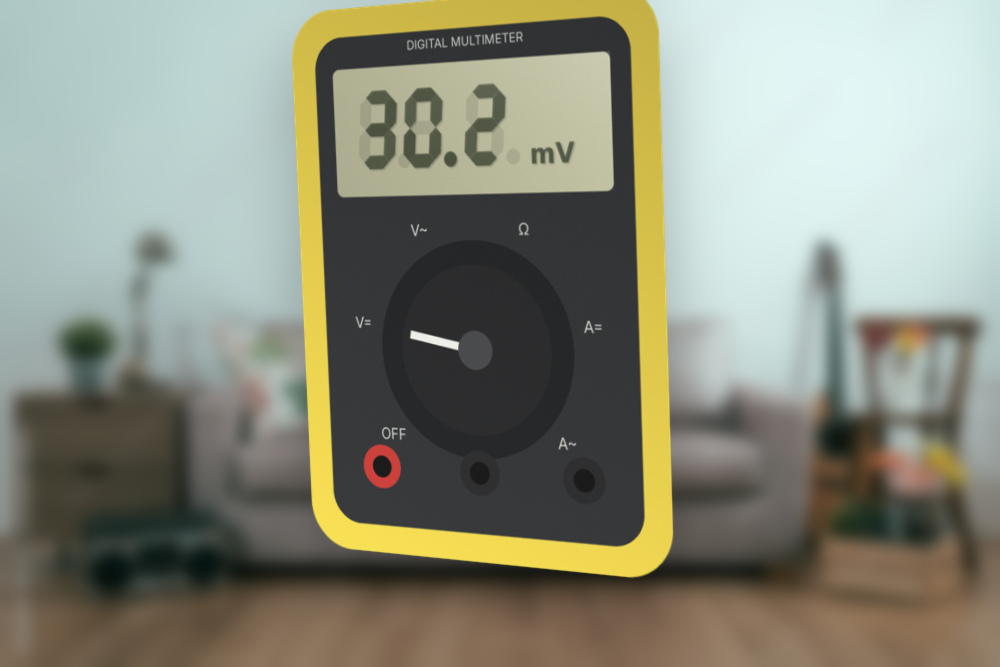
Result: 30.2
